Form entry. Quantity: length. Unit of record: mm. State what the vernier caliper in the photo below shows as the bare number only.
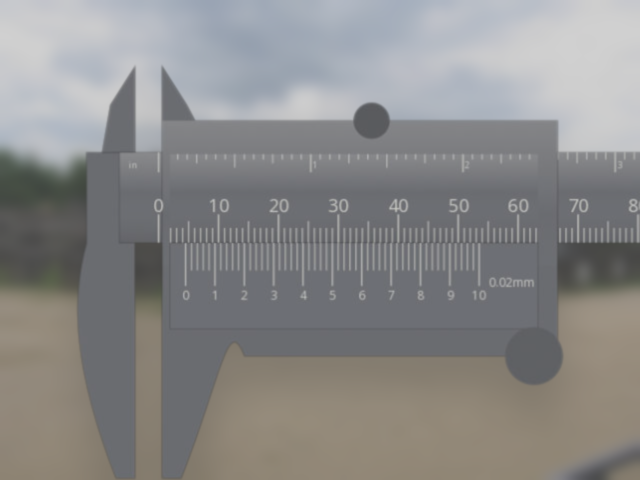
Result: 4.5
